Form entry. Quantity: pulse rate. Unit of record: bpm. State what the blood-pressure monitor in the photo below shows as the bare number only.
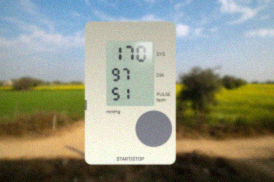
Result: 51
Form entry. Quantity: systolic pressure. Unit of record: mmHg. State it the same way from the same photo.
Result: 170
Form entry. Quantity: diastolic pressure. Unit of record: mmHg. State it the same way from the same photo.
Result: 97
